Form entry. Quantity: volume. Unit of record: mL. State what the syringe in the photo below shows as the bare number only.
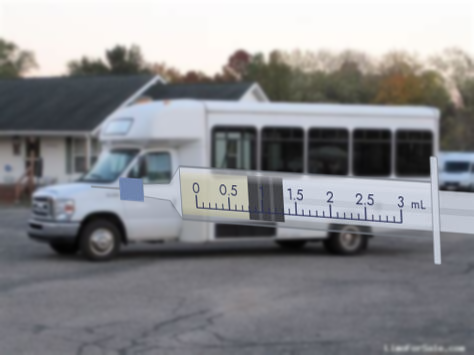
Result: 0.8
